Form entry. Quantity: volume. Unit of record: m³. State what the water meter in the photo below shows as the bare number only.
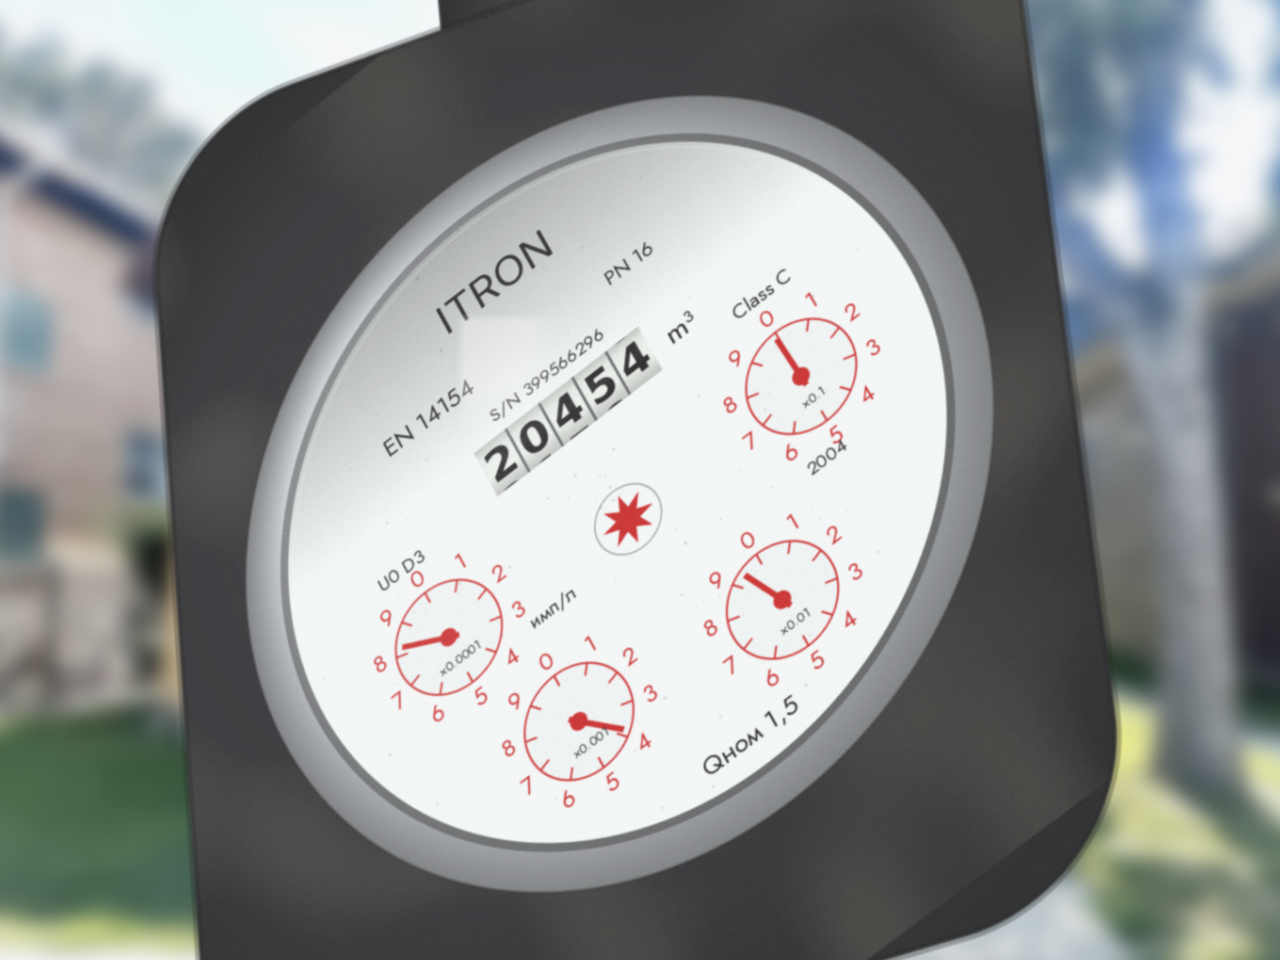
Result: 20453.9938
